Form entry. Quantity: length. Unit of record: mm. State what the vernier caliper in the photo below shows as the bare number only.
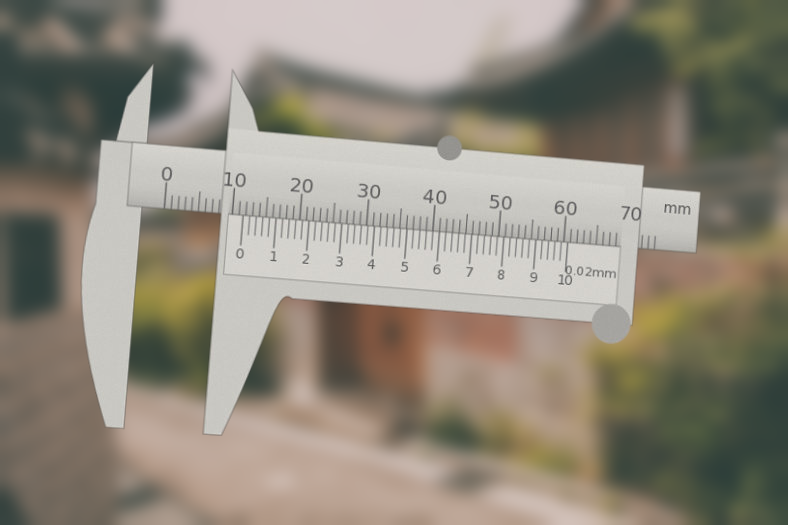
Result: 11.6
